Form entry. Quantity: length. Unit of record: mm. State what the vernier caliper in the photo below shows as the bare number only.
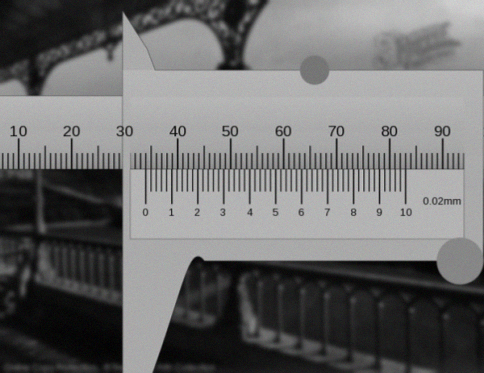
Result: 34.0
